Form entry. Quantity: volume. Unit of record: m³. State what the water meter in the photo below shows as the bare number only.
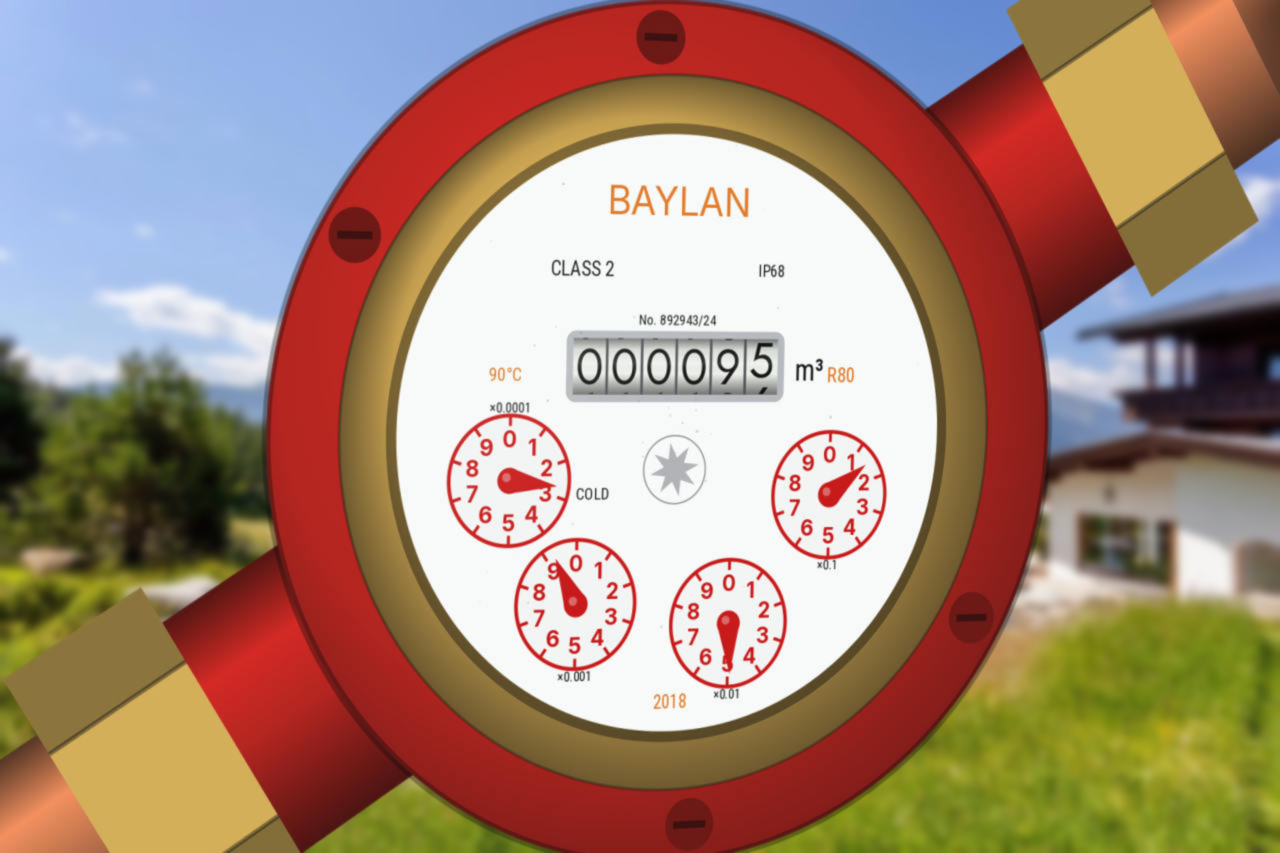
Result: 95.1492
